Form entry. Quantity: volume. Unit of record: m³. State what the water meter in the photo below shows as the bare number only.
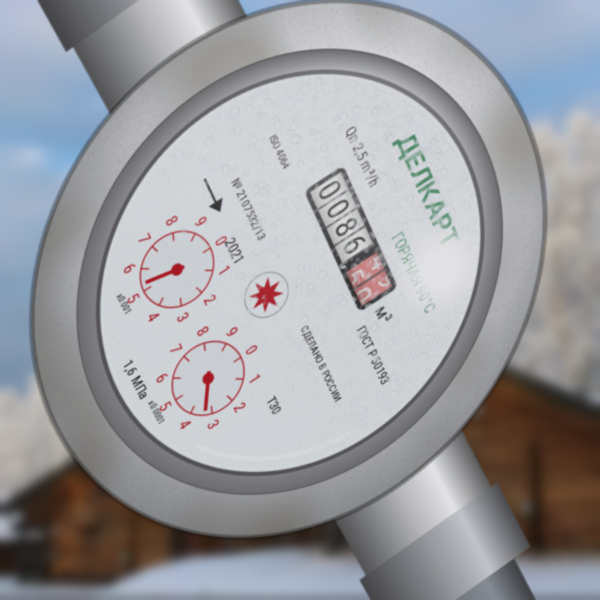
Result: 86.4953
